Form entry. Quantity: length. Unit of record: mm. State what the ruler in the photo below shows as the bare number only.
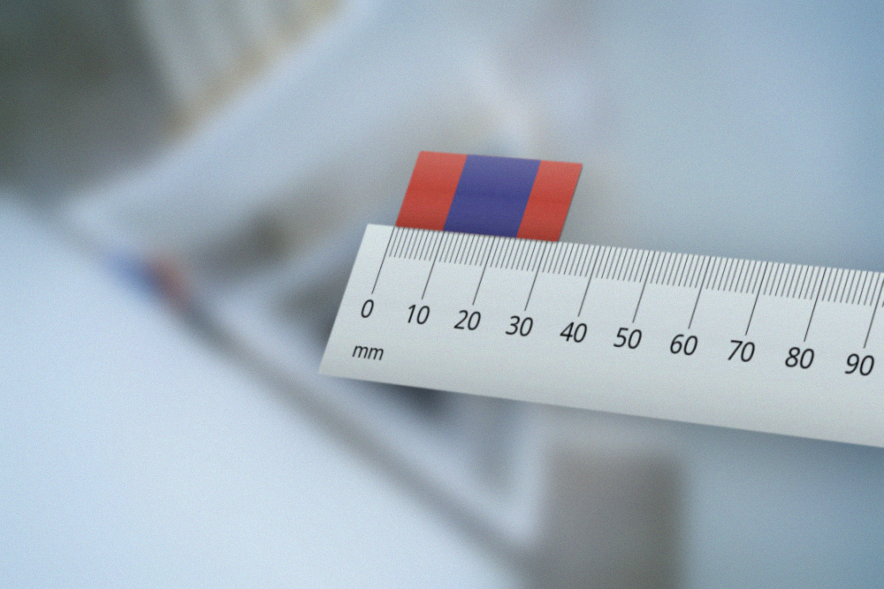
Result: 32
